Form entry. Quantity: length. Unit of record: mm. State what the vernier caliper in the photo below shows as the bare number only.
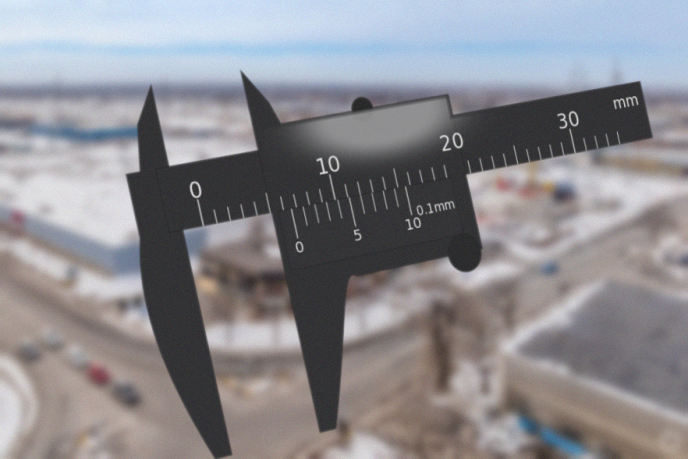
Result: 6.6
